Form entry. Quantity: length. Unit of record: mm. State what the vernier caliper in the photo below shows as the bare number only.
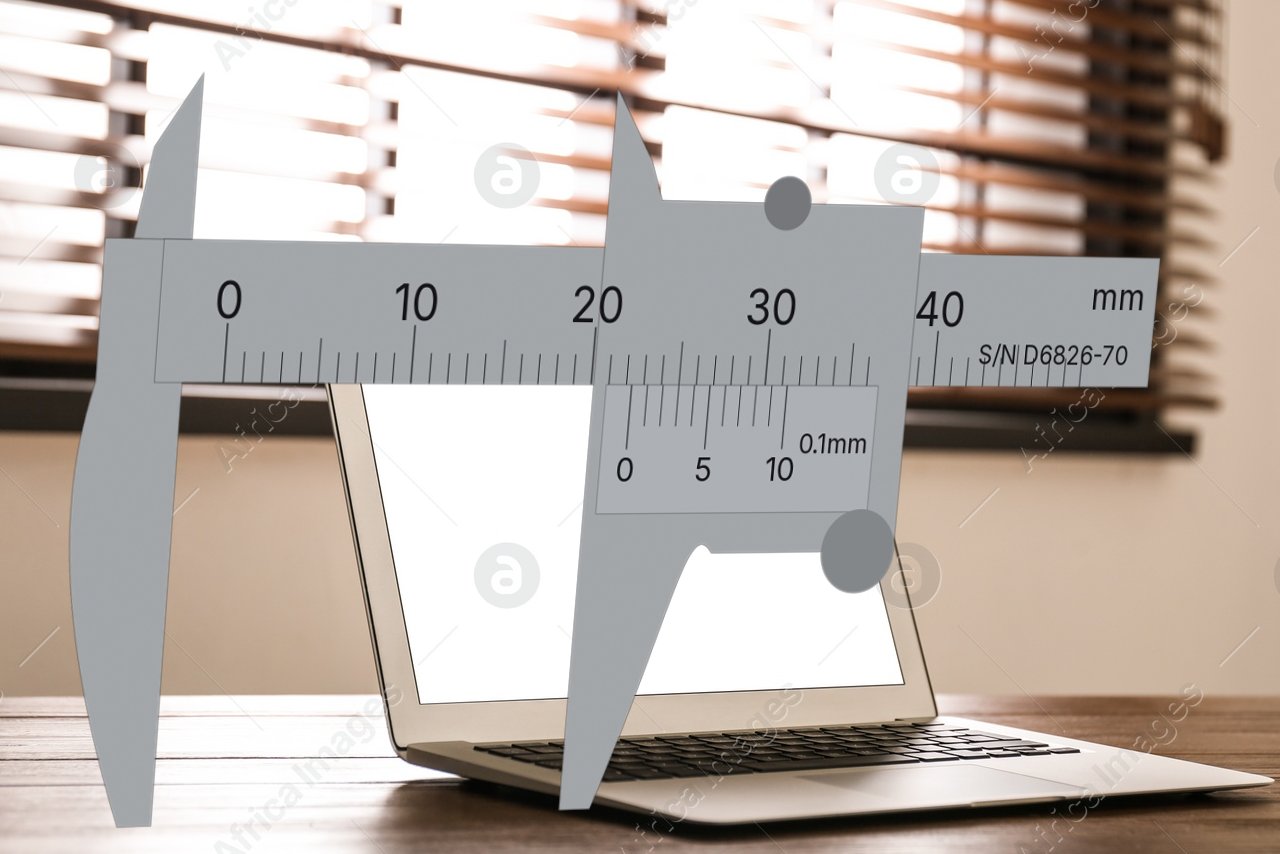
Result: 22.3
